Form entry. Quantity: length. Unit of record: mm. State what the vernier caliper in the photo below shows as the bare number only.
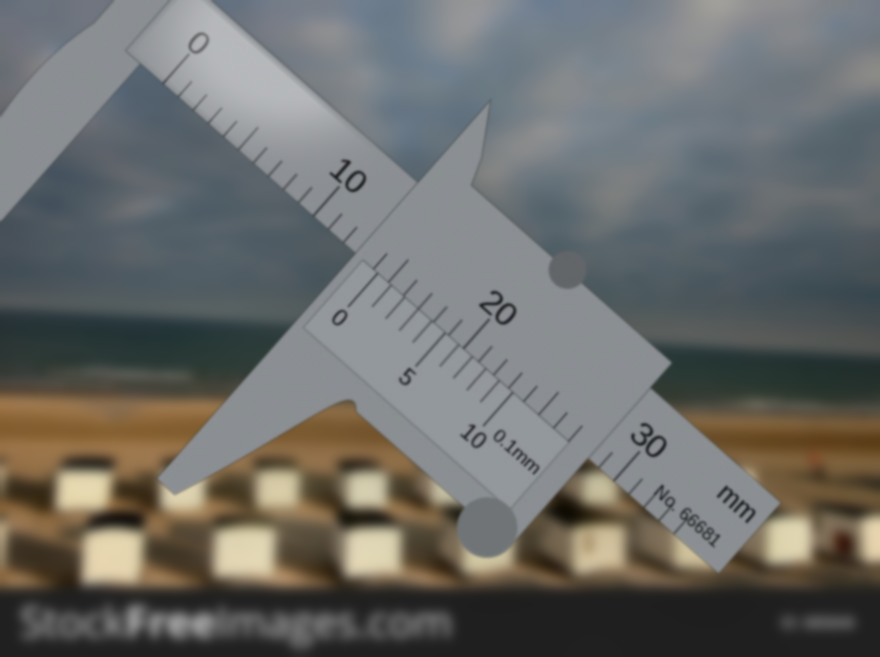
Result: 14.3
